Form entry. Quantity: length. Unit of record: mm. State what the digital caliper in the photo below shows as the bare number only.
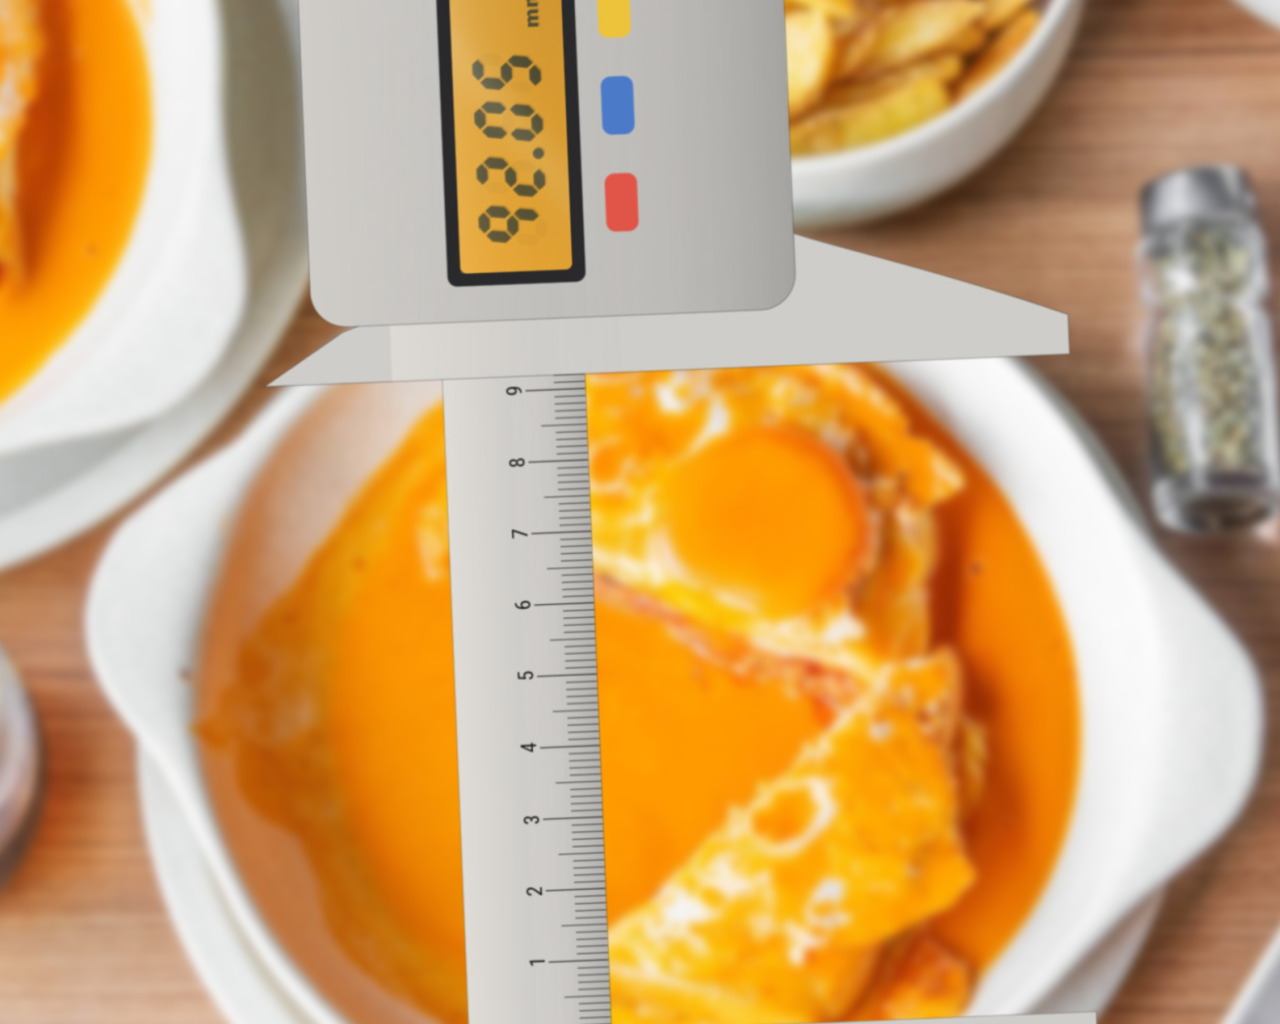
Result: 92.05
